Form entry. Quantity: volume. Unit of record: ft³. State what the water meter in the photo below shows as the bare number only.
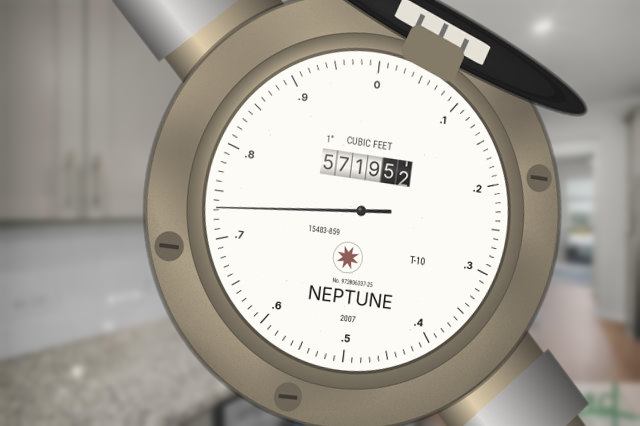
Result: 571951.73
